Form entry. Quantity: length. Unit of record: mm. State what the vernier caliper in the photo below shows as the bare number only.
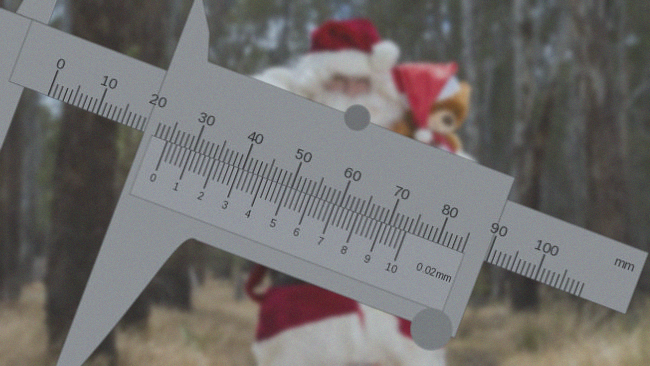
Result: 24.5
